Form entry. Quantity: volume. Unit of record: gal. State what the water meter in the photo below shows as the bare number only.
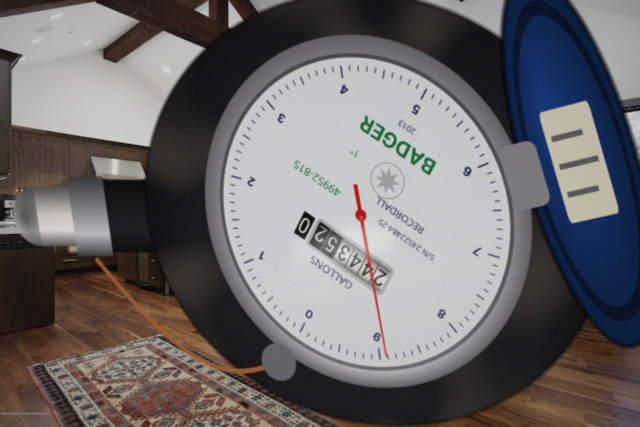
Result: 2443518.9
